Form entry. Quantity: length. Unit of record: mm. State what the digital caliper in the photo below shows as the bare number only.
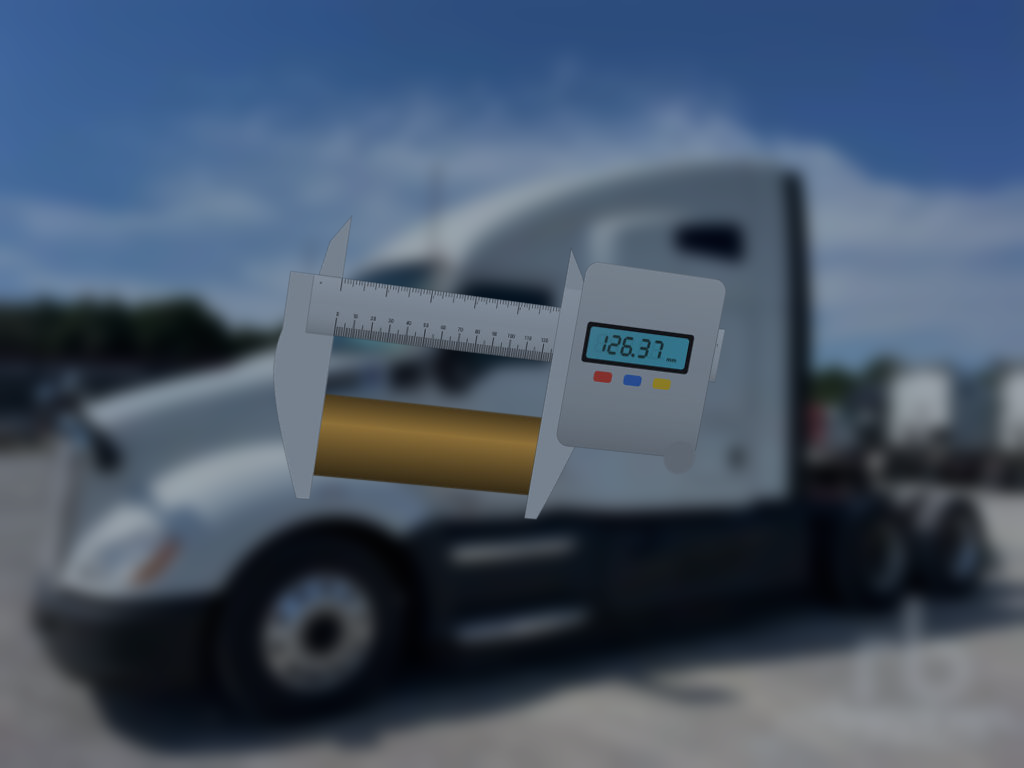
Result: 126.37
